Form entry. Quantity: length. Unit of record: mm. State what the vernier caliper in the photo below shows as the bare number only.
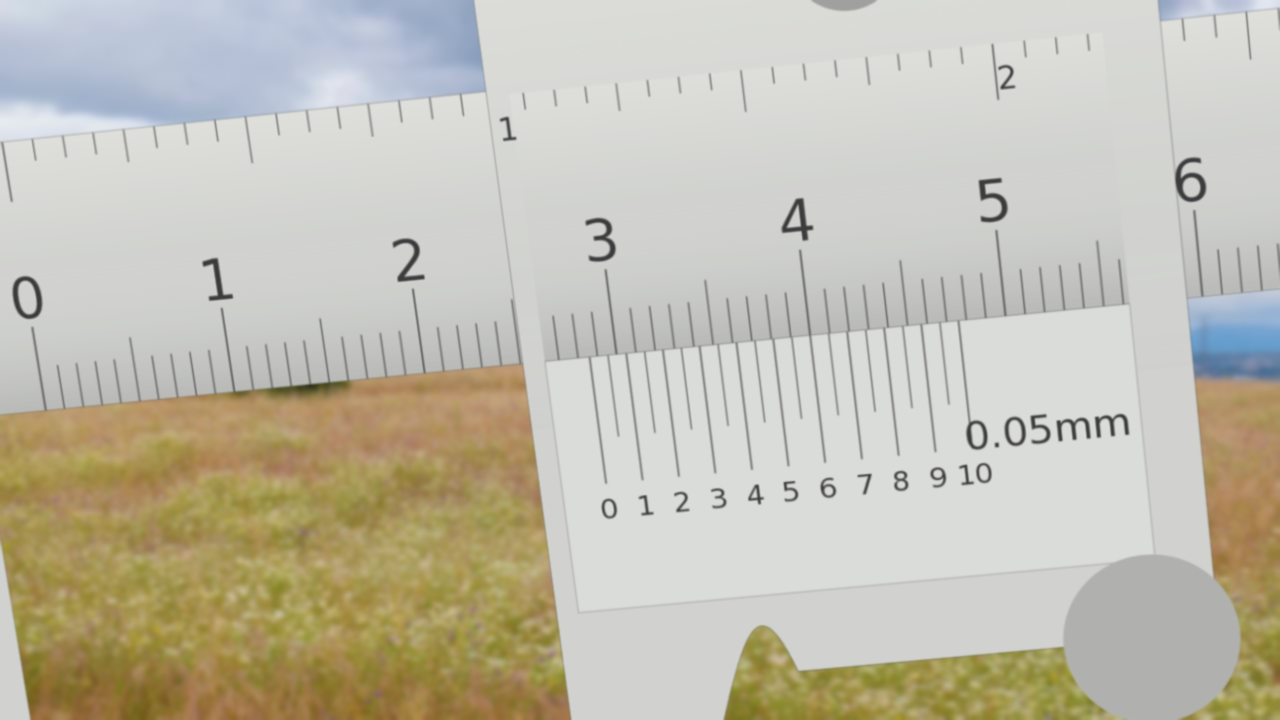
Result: 28.6
